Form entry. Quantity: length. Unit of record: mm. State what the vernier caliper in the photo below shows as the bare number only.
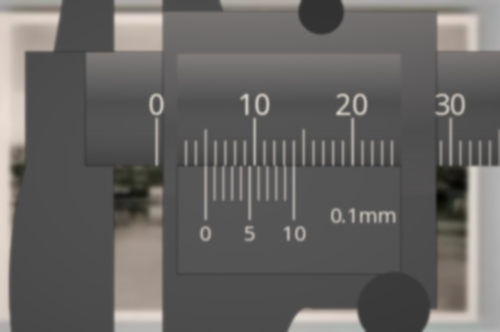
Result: 5.0
